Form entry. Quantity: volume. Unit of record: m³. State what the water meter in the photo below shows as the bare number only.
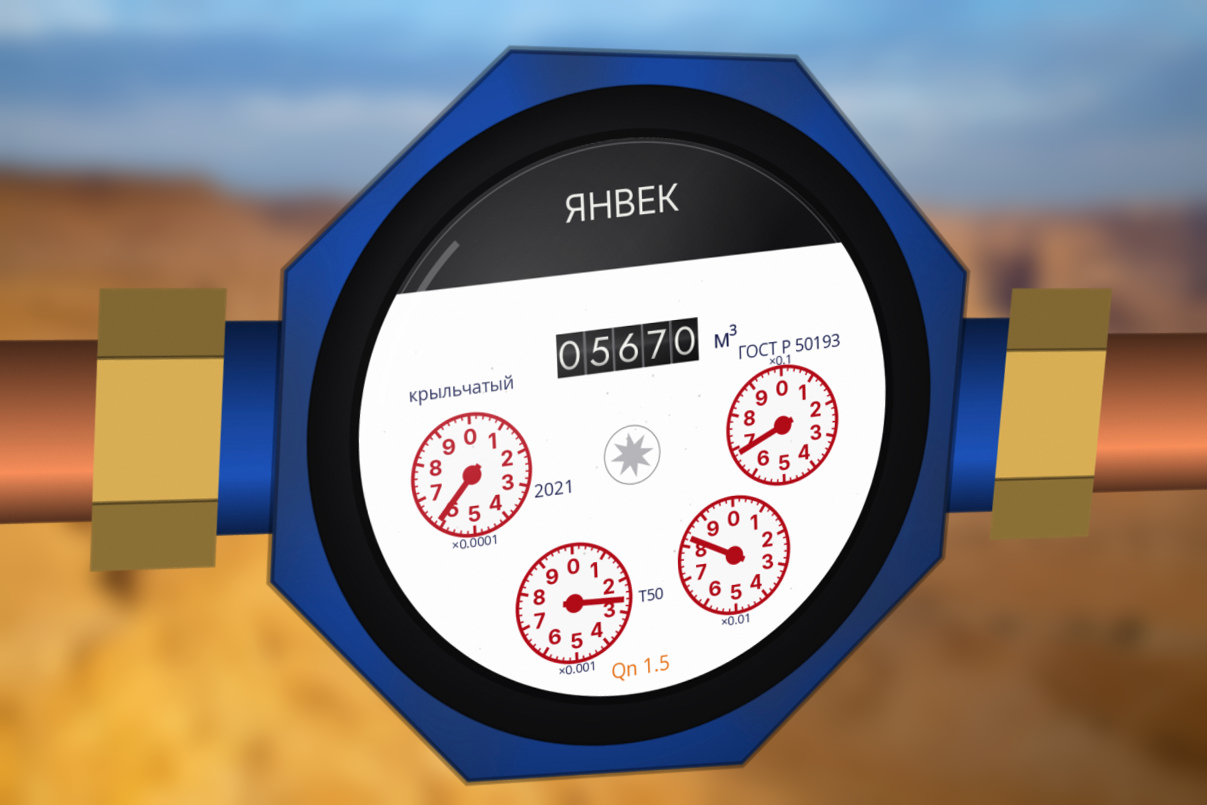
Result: 5670.6826
